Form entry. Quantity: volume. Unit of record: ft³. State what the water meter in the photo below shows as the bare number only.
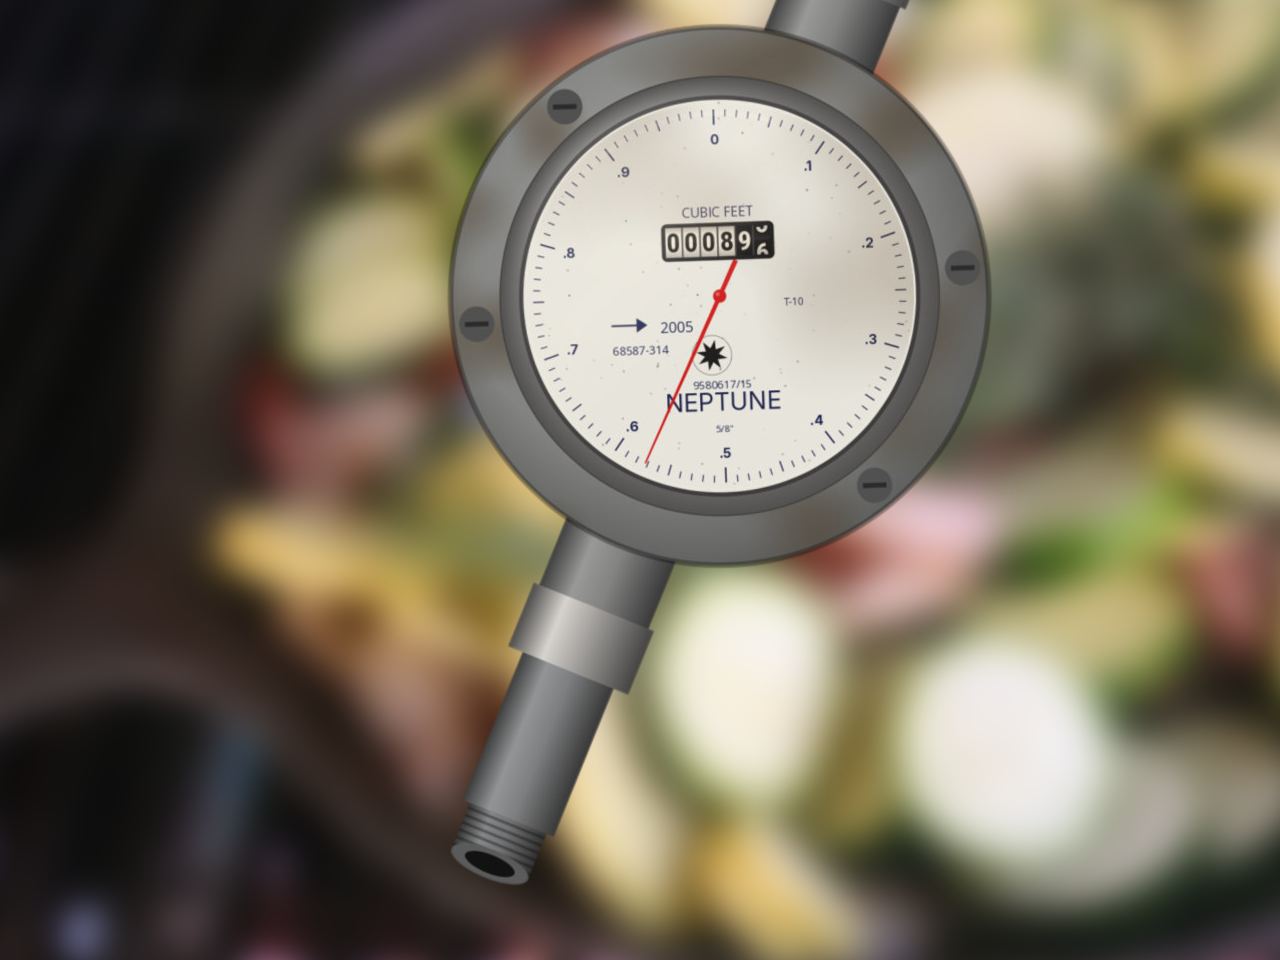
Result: 895.57
